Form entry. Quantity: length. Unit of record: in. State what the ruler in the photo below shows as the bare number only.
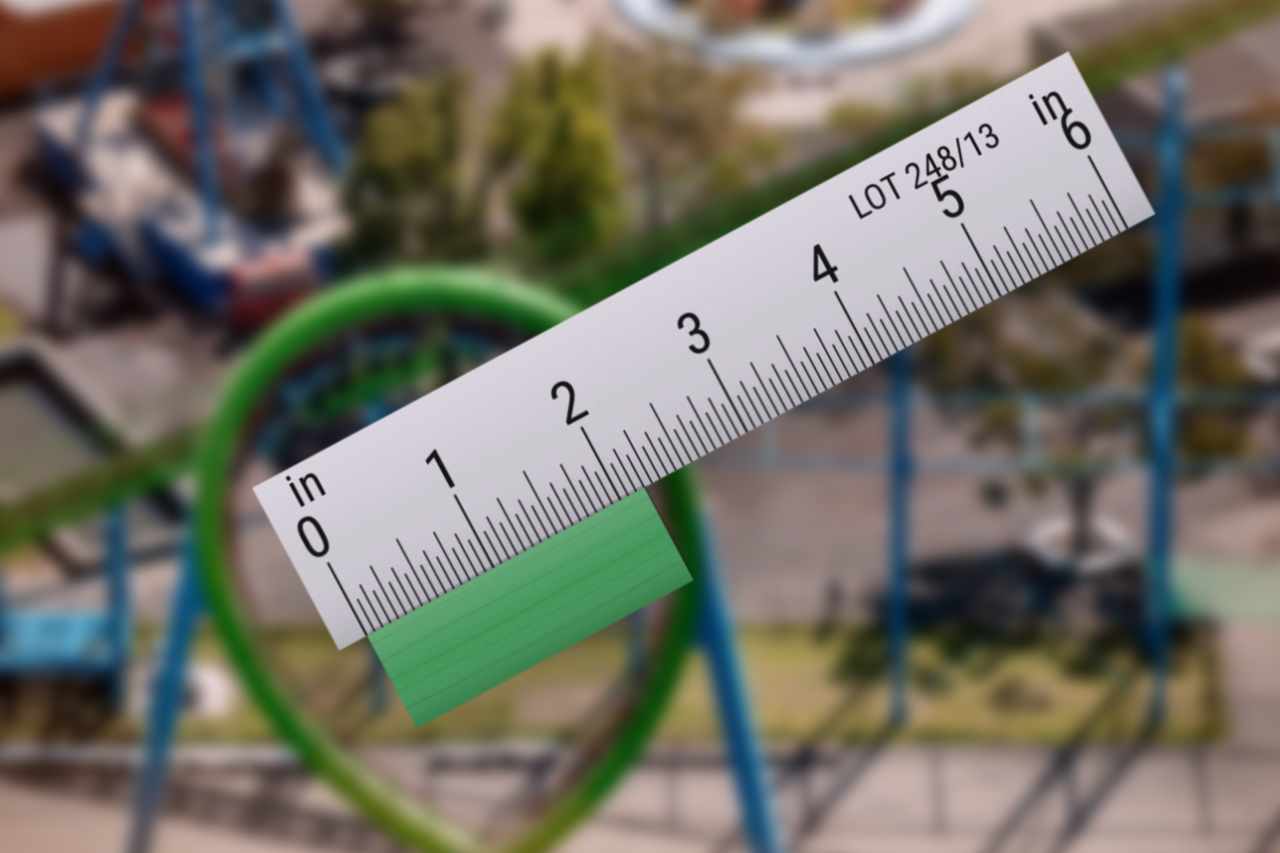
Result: 2.1875
